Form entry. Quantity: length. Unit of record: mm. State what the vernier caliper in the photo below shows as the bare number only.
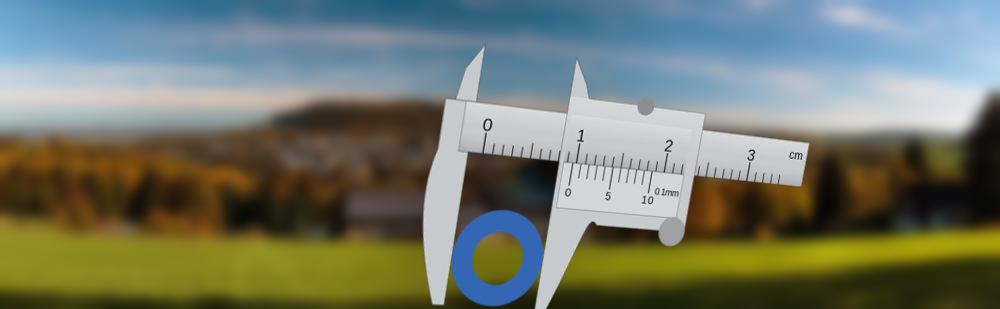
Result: 9.6
